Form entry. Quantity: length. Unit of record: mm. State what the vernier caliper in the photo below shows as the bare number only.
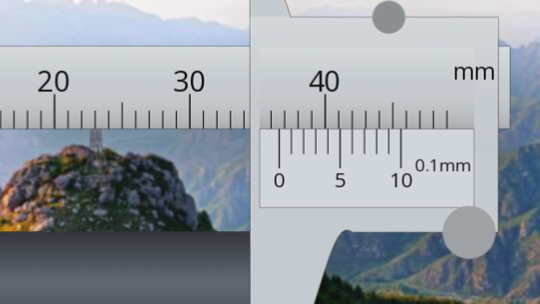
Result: 36.6
